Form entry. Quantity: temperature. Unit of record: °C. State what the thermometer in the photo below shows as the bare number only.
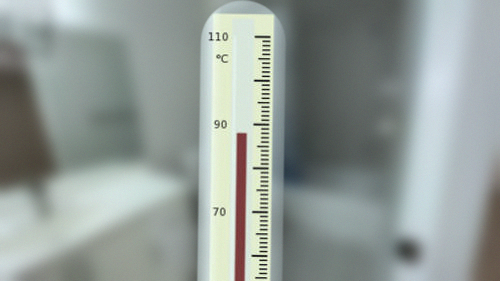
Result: 88
